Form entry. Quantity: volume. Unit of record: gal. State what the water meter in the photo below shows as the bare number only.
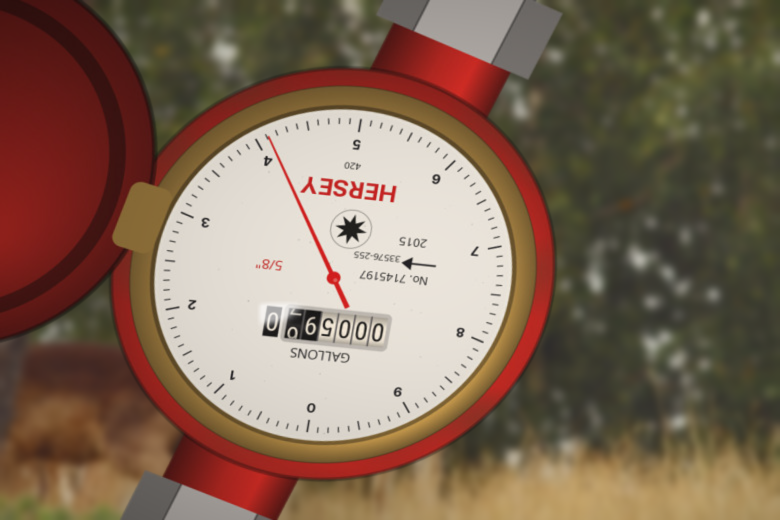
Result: 5964.1
